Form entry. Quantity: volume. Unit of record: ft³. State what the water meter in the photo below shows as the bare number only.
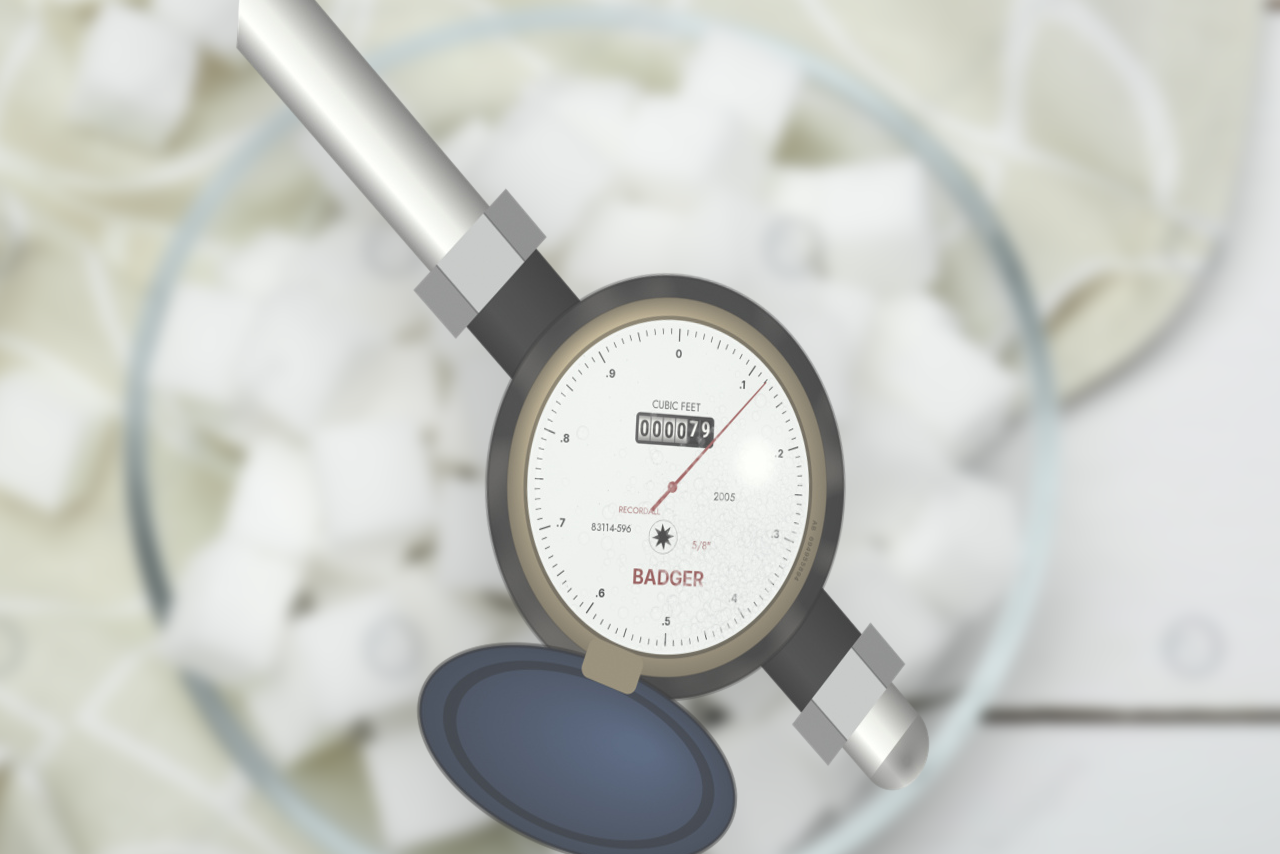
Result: 79.12
